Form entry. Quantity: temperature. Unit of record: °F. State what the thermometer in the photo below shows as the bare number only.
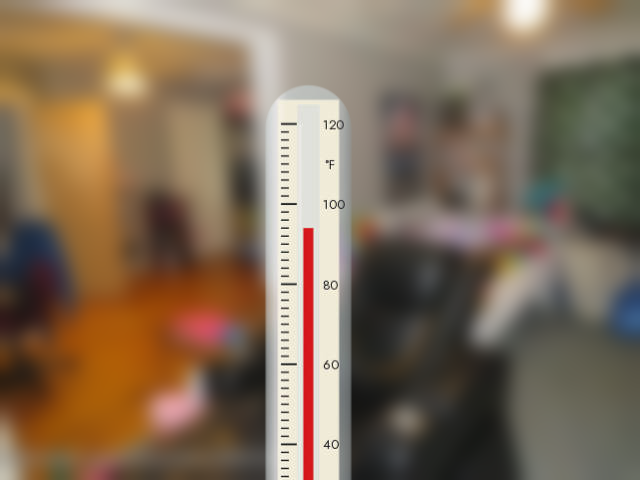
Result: 94
